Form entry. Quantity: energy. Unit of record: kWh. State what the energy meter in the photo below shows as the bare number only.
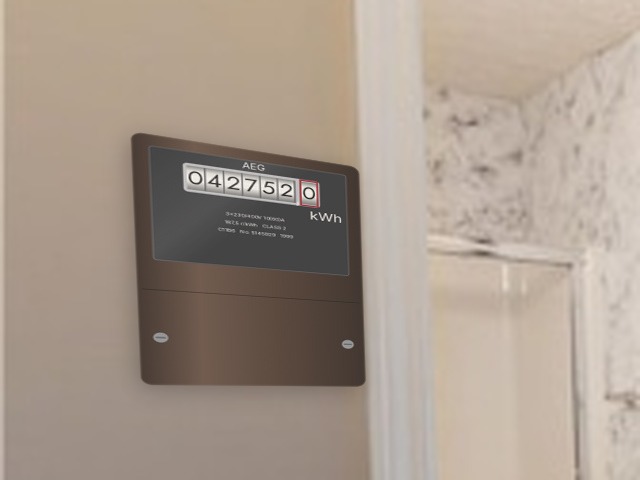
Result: 42752.0
